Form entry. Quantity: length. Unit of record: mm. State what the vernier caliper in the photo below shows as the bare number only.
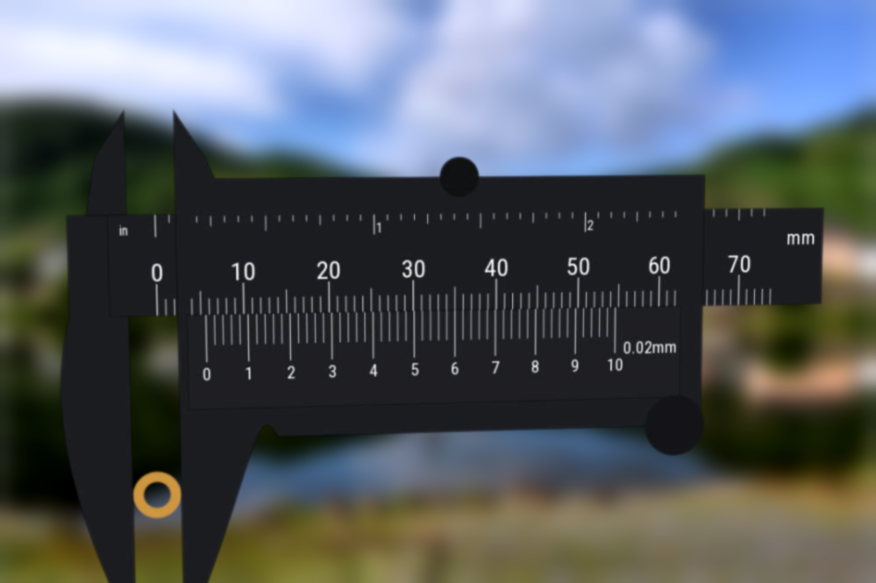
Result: 5.6
